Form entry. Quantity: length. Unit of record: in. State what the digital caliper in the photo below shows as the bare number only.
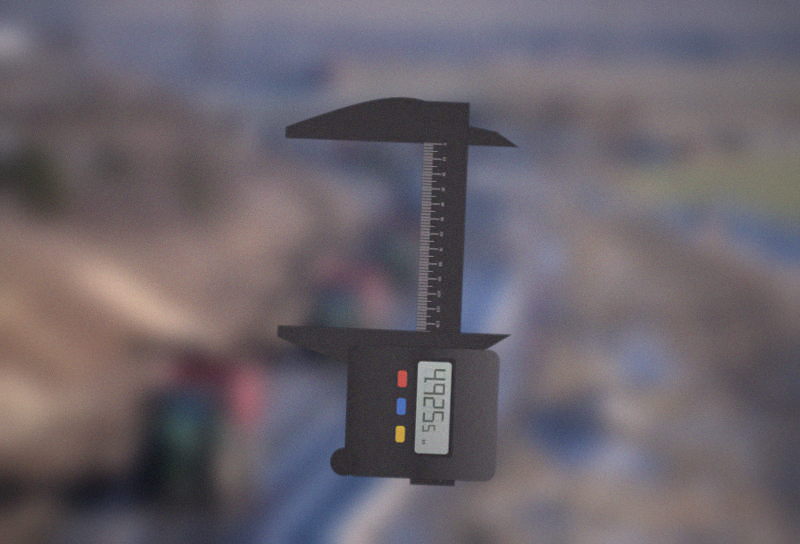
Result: 4.9255
